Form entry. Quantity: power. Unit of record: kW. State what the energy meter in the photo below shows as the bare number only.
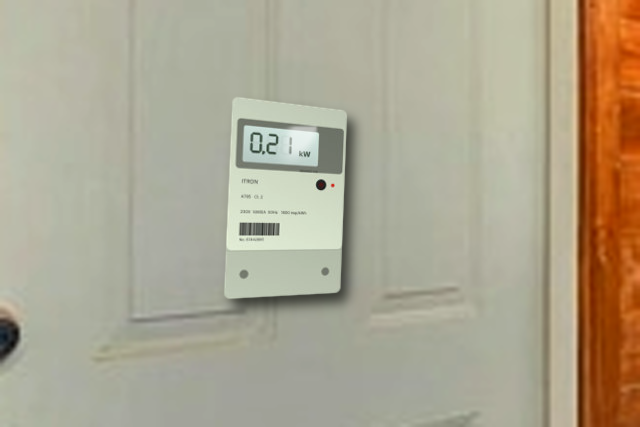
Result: 0.21
